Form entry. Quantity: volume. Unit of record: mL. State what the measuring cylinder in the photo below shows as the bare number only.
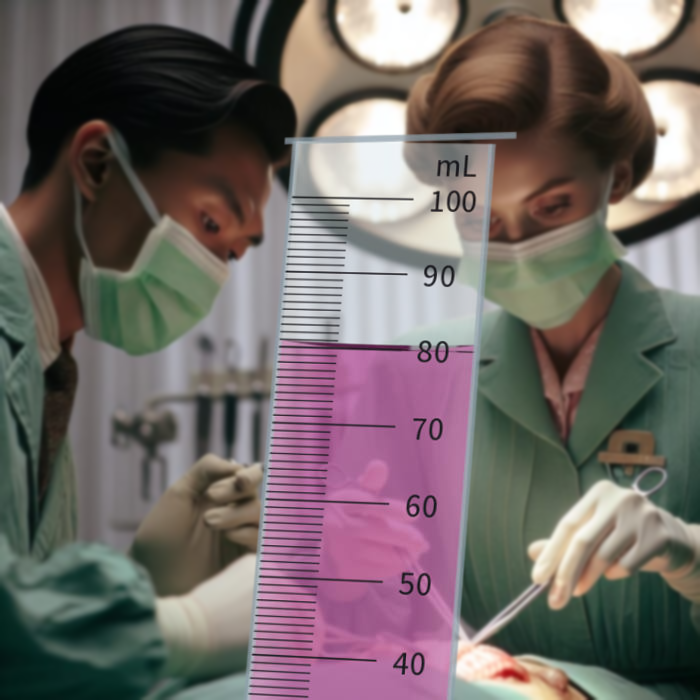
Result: 80
